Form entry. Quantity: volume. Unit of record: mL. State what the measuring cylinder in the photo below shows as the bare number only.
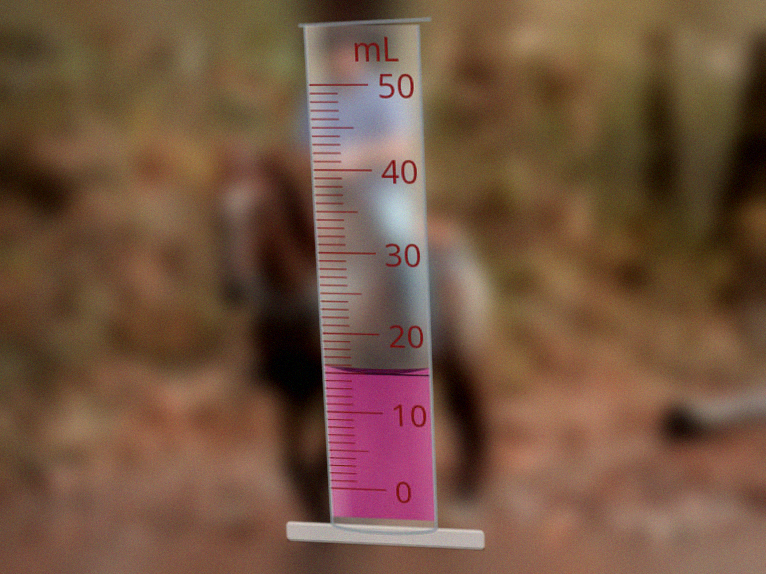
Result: 15
